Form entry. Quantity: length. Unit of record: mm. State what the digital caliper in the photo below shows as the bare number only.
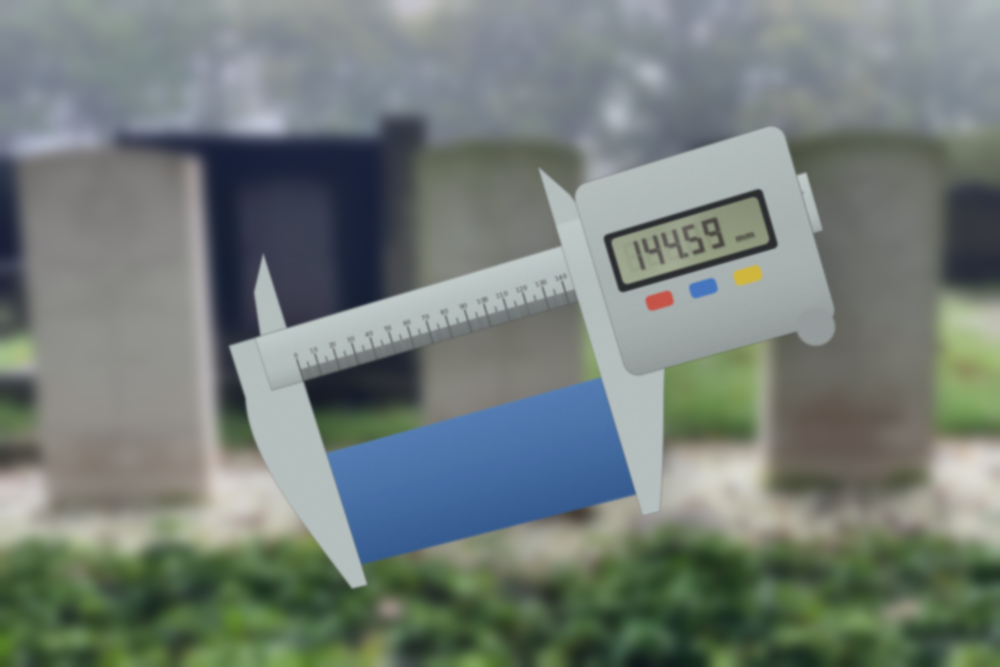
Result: 144.59
